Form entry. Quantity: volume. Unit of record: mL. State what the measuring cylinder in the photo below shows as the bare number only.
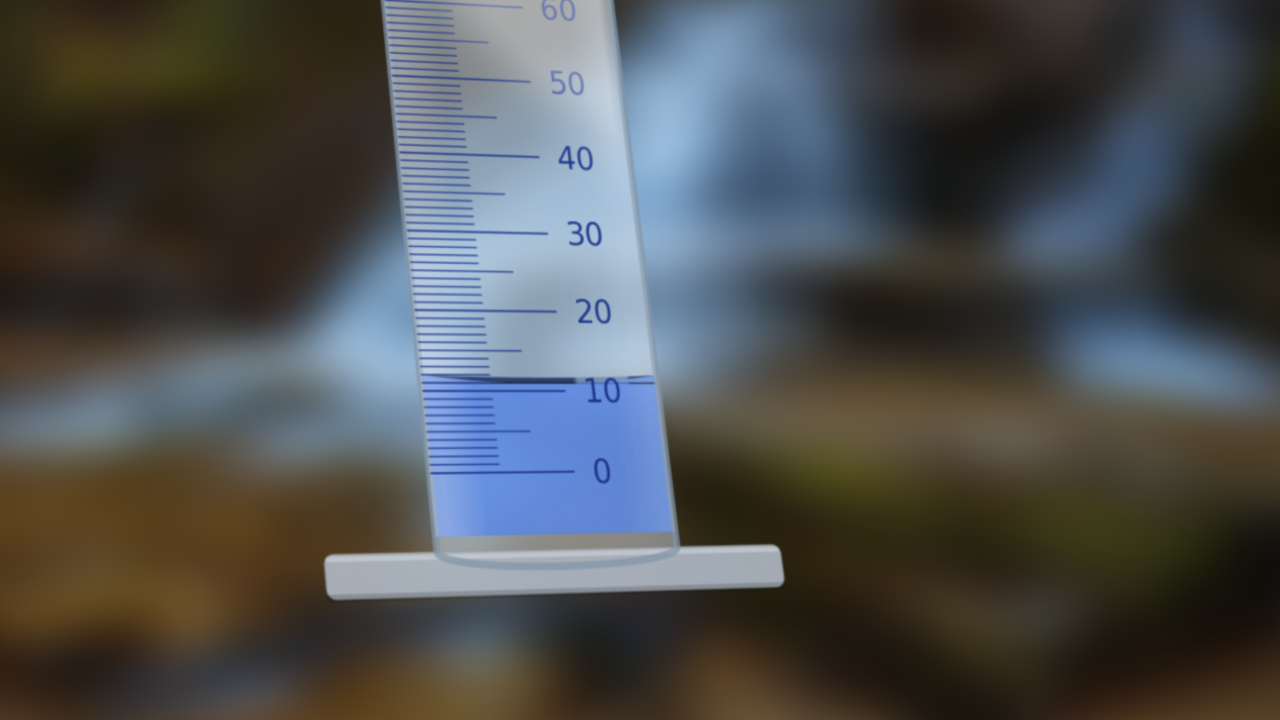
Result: 11
